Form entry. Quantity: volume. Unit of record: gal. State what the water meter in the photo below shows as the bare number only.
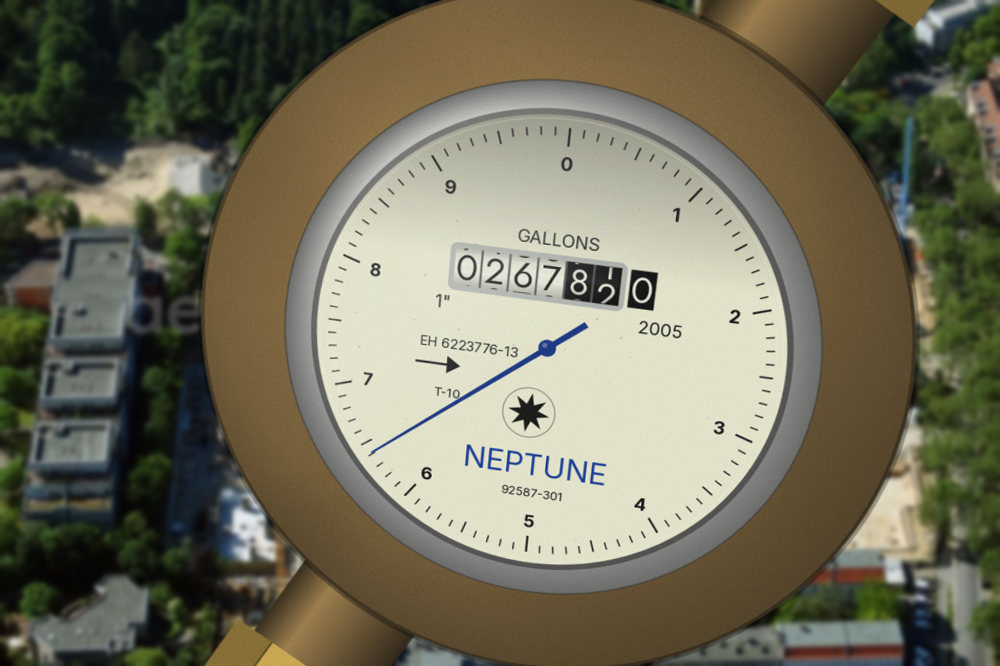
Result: 267816.4
